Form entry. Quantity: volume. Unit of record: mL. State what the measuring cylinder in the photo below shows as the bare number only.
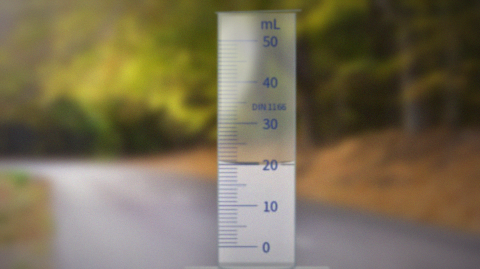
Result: 20
